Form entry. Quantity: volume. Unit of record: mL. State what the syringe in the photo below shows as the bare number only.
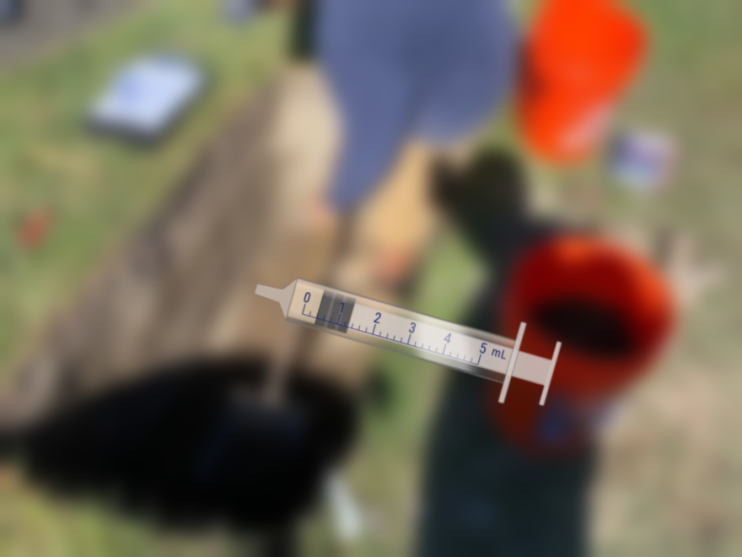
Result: 0.4
